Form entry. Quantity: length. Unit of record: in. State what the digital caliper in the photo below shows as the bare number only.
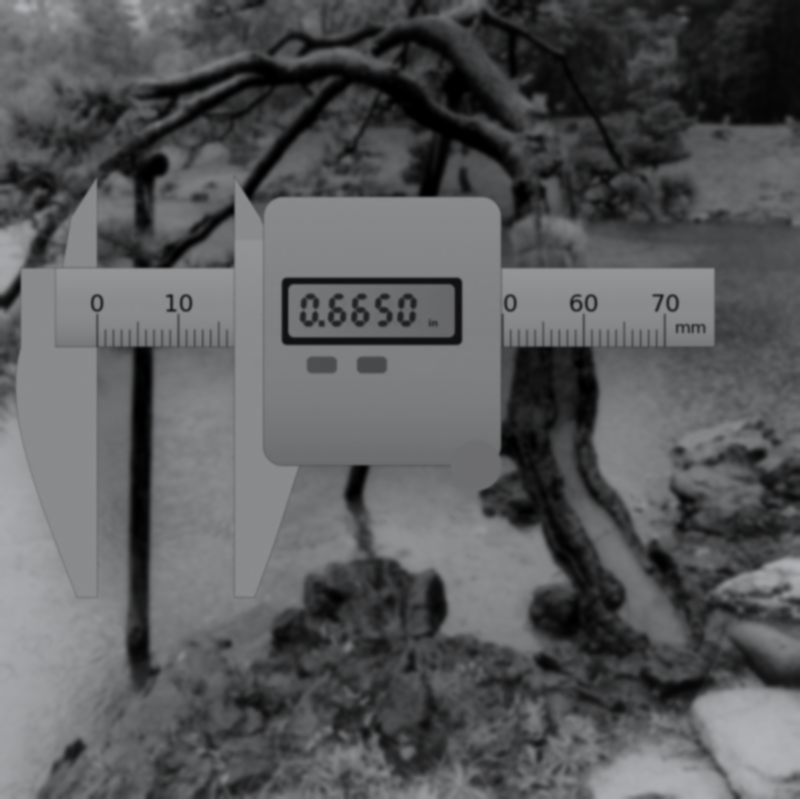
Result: 0.6650
